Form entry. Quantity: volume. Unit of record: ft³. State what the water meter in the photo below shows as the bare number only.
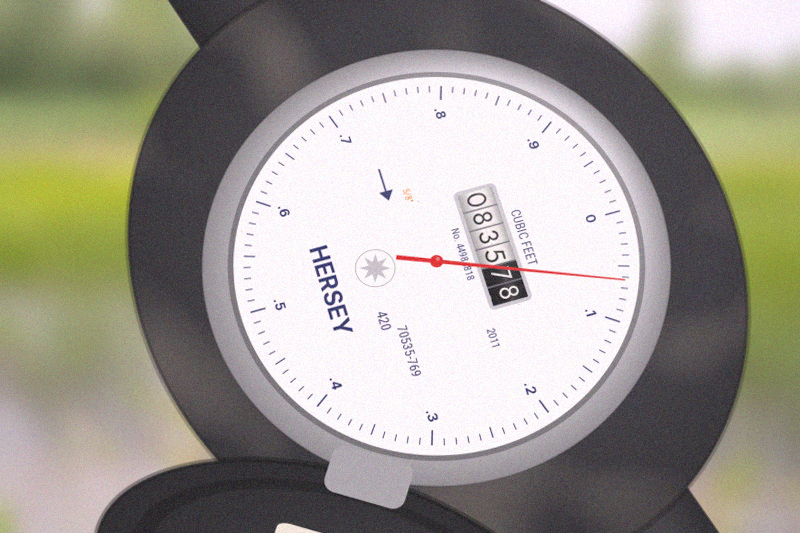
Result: 83578.06
